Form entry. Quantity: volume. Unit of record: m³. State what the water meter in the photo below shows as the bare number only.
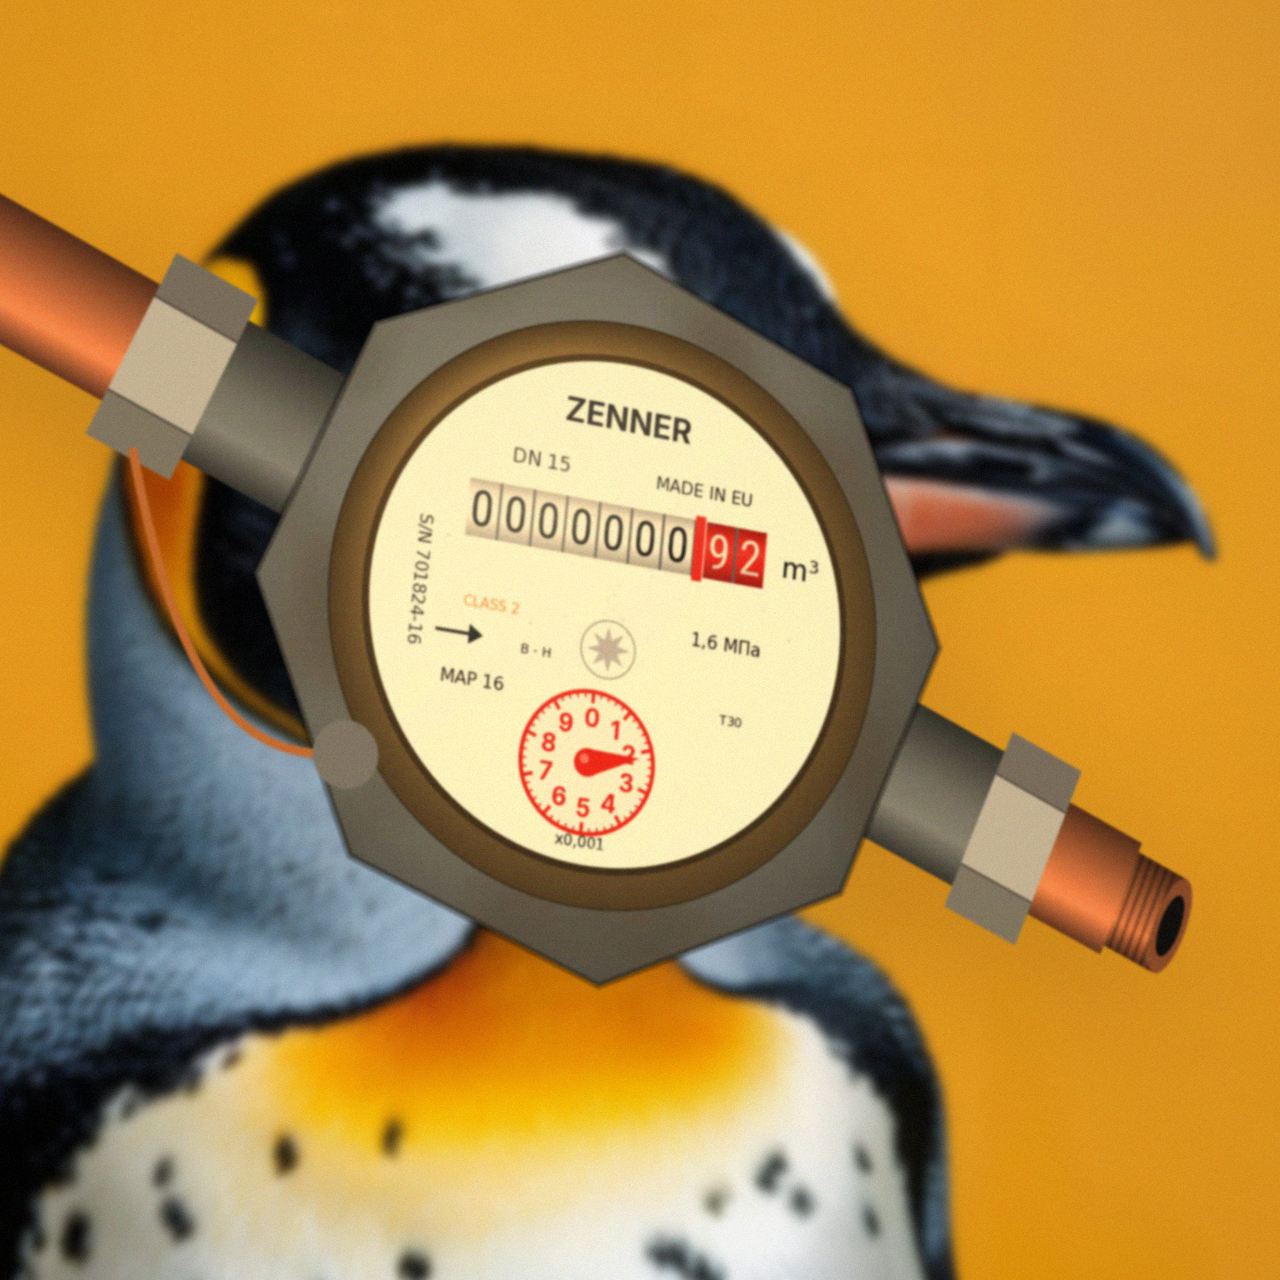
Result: 0.922
